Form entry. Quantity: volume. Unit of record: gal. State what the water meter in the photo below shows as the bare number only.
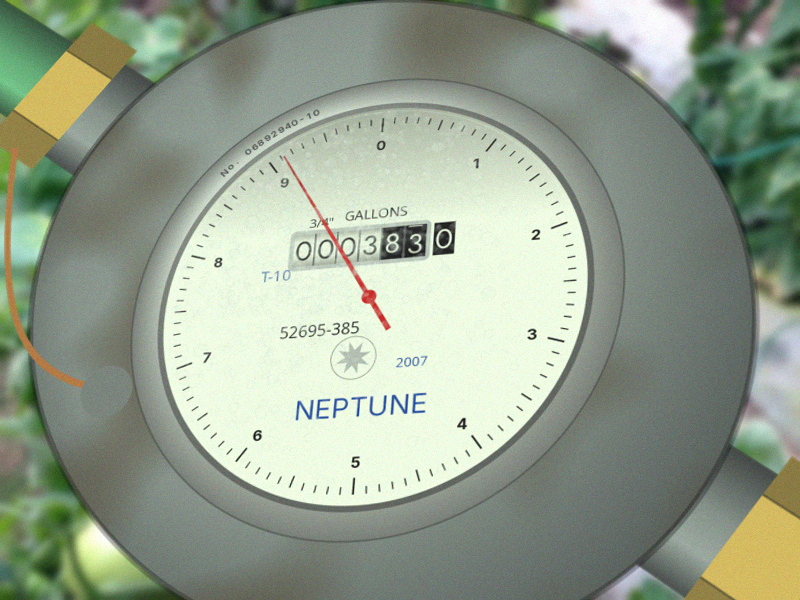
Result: 3829.1
